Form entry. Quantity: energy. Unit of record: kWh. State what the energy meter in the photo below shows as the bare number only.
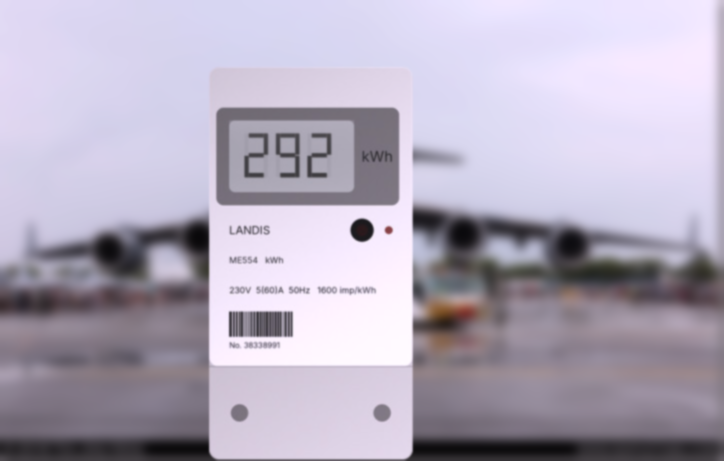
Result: 292
